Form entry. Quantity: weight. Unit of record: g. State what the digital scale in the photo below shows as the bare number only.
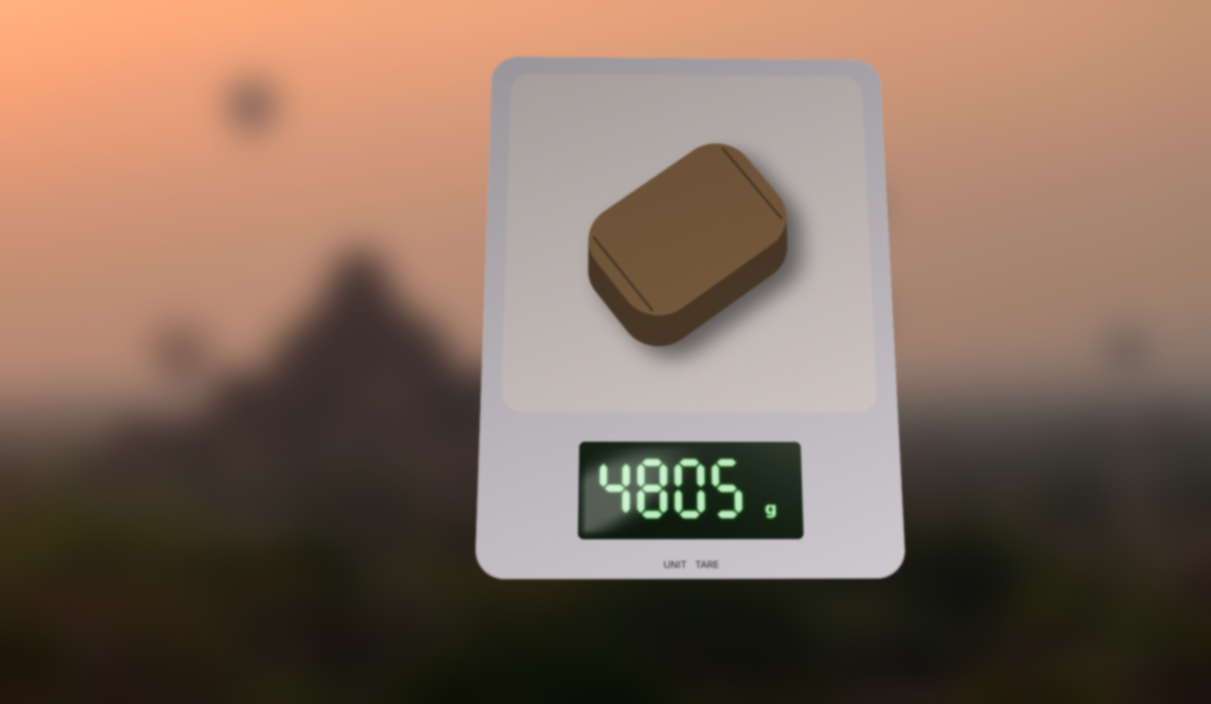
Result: 4805
